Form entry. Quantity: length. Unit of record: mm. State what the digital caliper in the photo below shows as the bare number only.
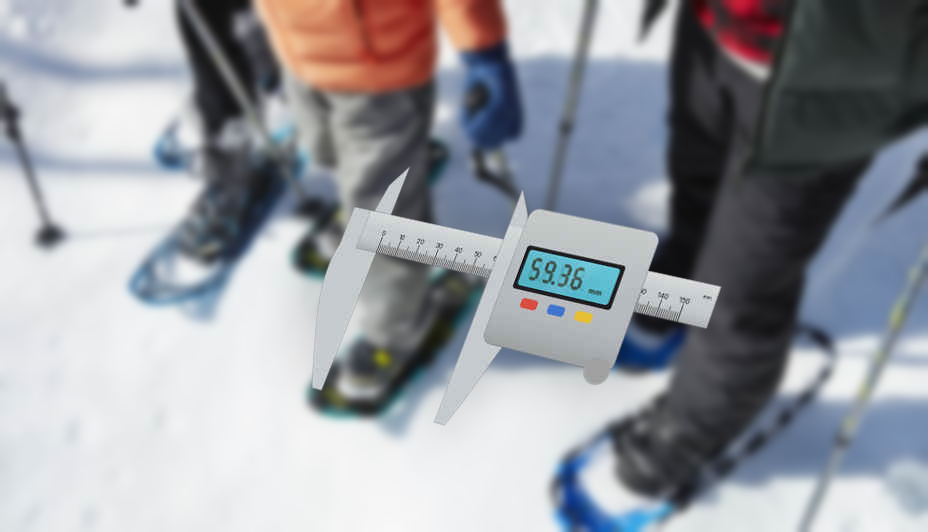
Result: 59.36
